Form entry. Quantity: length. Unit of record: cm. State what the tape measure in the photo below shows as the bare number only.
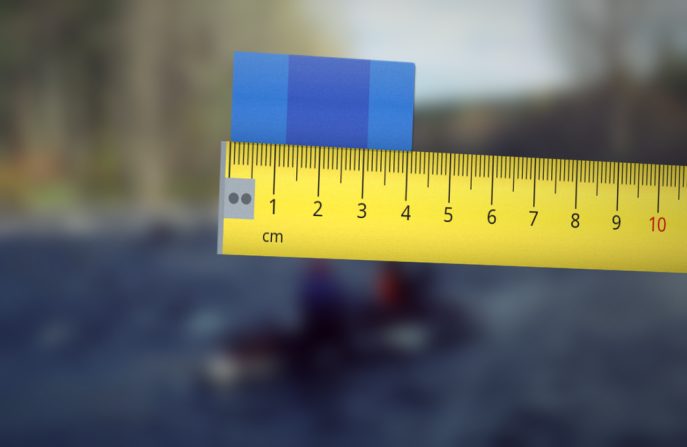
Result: 4.1
